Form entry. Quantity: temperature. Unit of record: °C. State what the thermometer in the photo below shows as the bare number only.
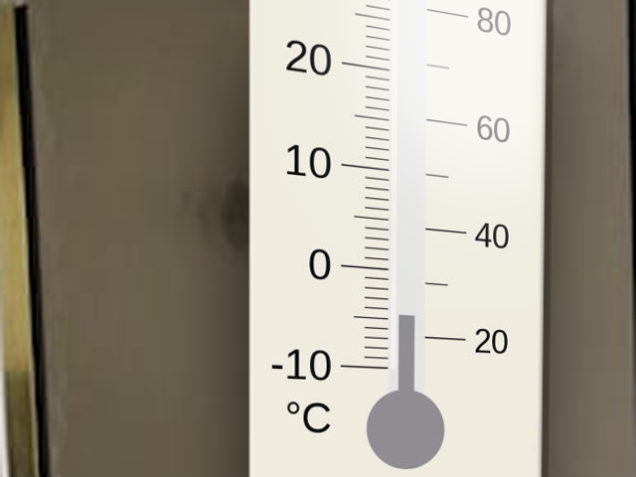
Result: -4.5
